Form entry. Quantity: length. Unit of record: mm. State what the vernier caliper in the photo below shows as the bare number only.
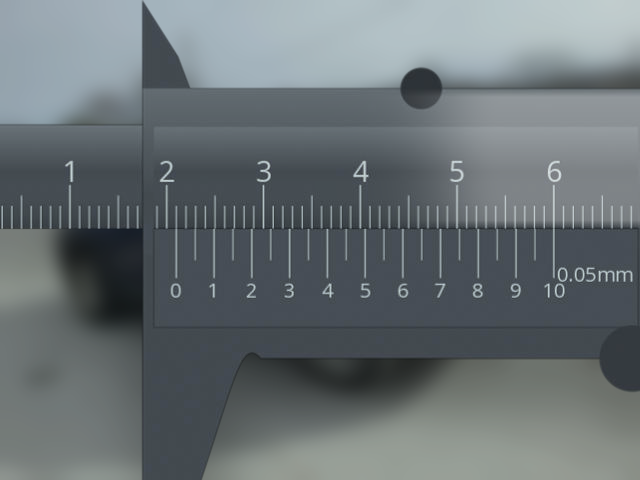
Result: 21.0
